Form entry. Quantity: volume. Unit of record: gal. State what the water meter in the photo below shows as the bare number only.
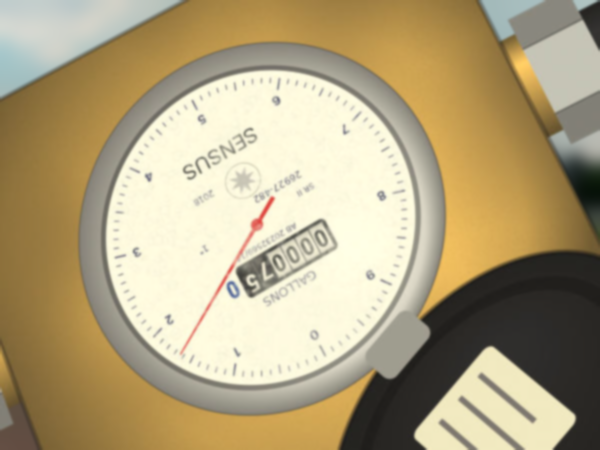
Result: 751.6
